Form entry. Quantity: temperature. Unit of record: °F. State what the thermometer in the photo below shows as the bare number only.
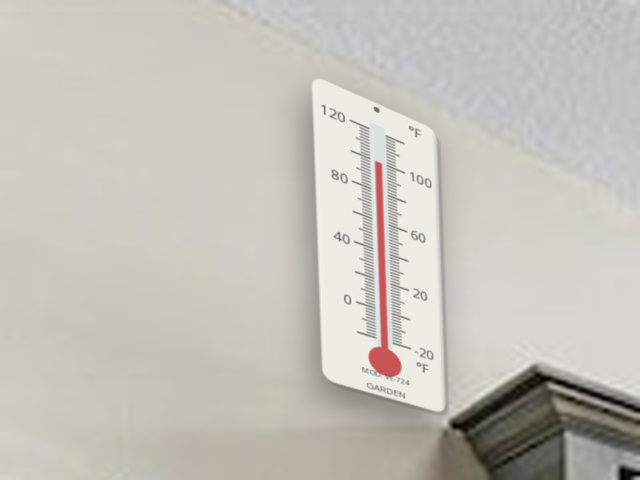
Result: 100
